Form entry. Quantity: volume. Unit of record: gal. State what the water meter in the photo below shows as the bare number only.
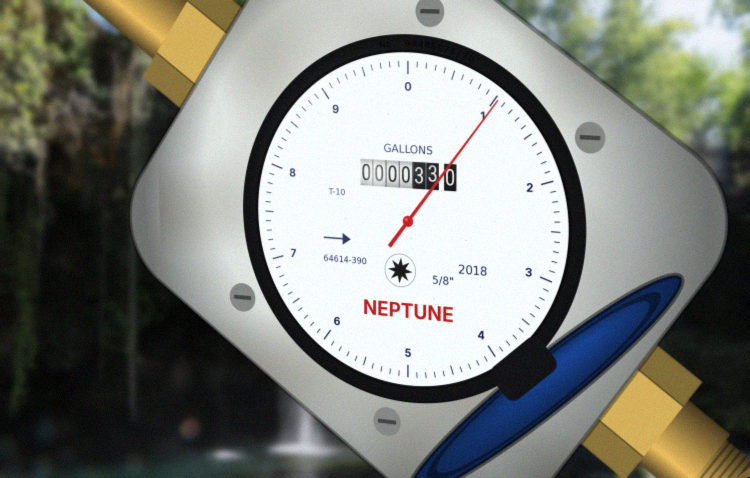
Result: 331.0
